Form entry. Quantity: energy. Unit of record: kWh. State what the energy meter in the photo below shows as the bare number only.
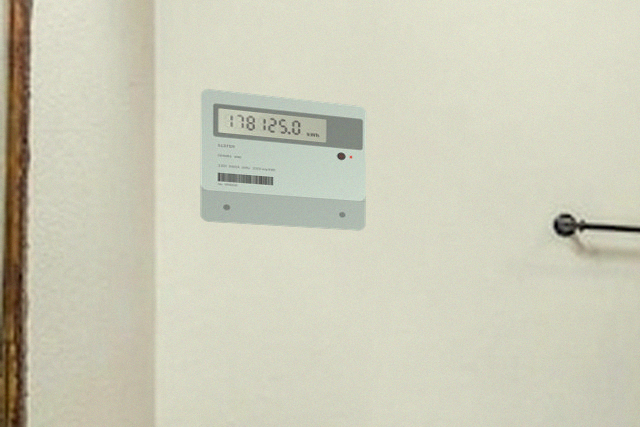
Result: 178125.0
